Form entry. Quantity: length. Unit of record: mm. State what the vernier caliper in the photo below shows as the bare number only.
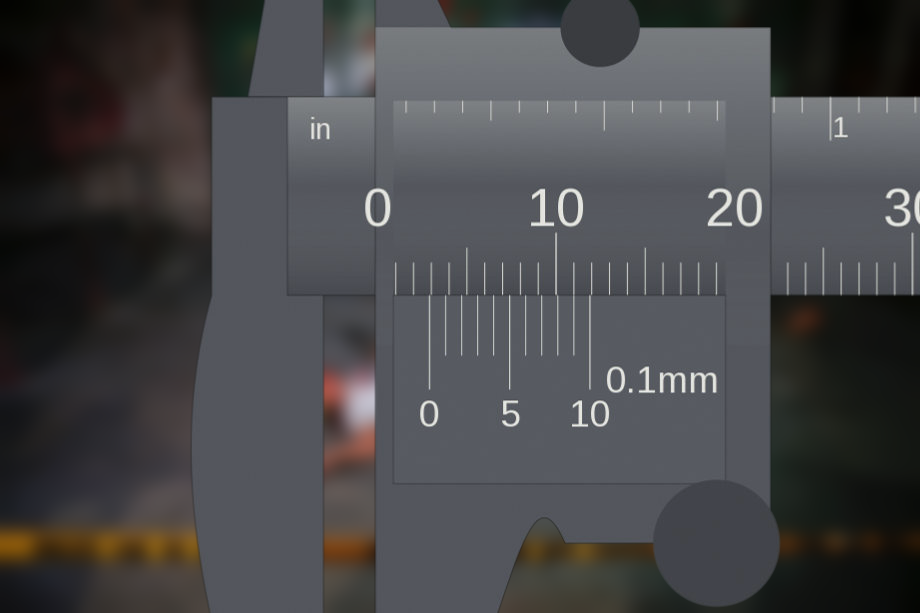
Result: 2.9
